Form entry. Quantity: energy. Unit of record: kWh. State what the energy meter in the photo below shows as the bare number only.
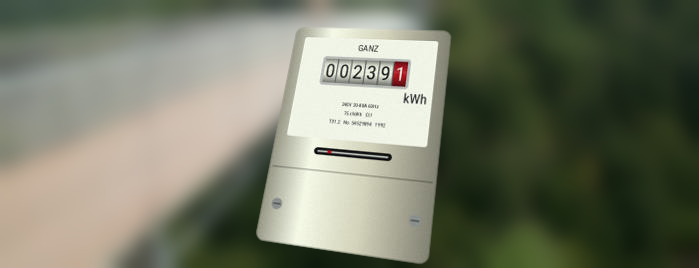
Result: 239.1
